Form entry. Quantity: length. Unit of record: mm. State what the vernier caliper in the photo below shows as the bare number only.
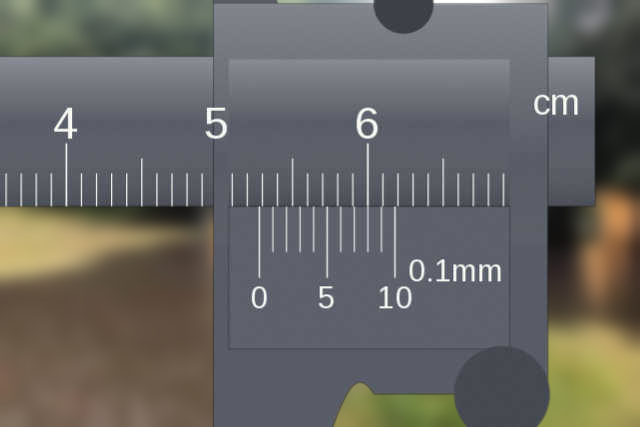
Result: 52.8
